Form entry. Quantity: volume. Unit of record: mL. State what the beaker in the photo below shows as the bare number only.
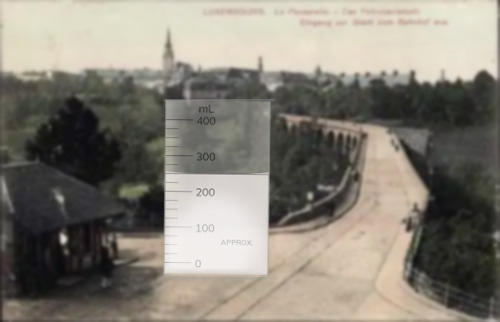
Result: 250
